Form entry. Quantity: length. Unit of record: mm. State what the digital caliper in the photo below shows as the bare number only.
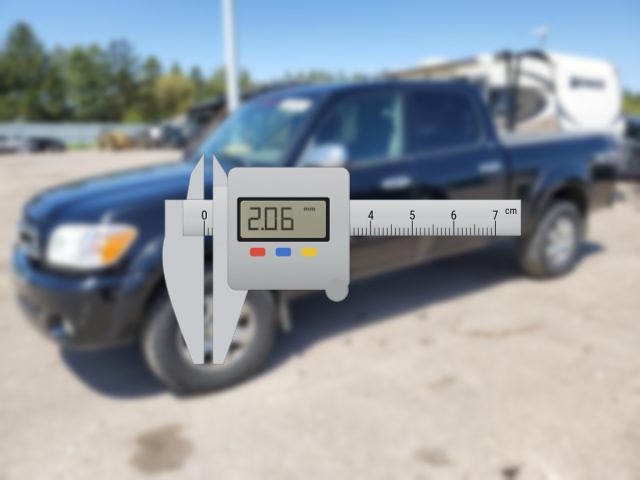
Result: 2.06
